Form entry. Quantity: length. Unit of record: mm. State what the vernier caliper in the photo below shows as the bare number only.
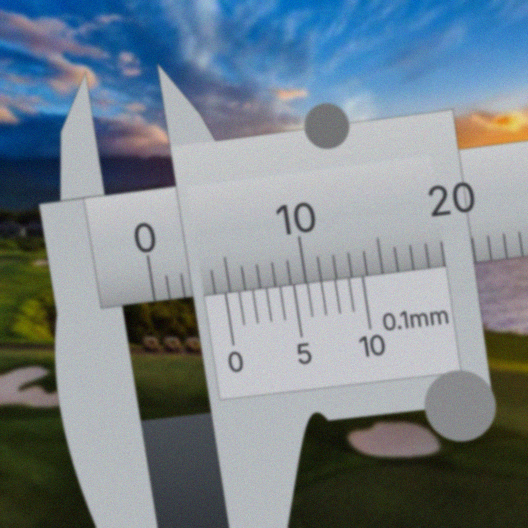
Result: 4.7
